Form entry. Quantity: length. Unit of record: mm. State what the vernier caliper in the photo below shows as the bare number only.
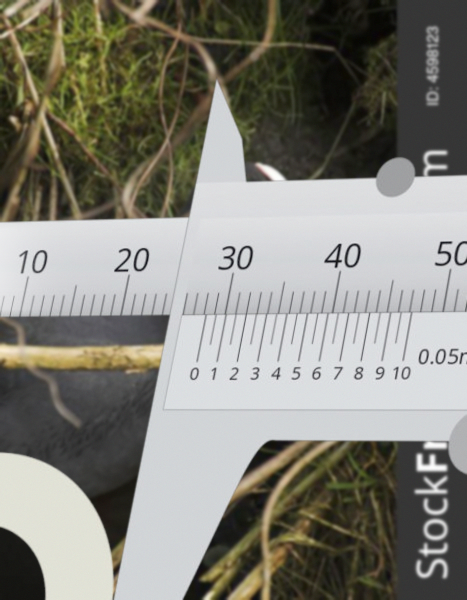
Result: 28.2
